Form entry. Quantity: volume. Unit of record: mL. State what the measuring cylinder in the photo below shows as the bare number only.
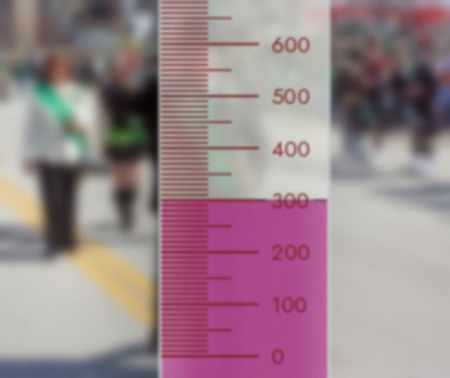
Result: 300
